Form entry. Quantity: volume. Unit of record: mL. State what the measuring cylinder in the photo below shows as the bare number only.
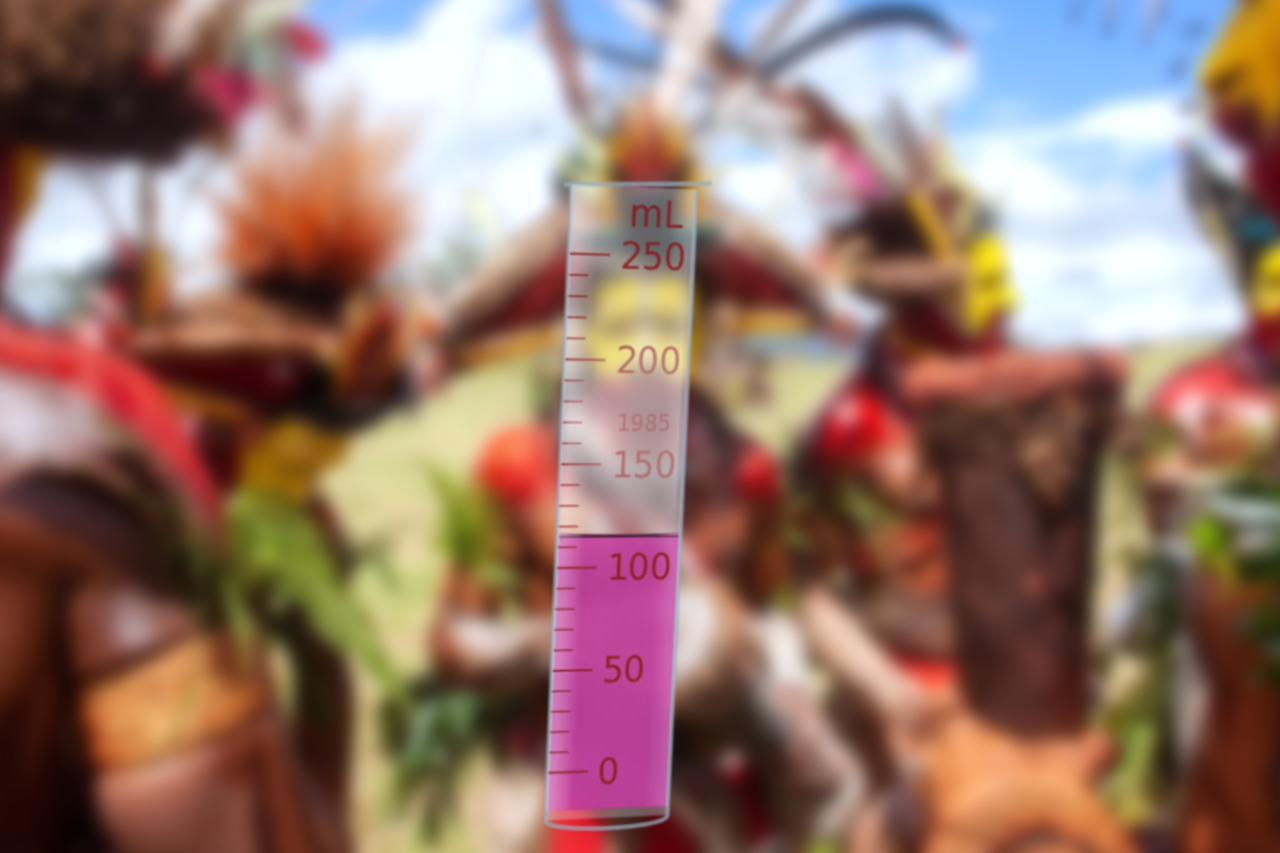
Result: 115
